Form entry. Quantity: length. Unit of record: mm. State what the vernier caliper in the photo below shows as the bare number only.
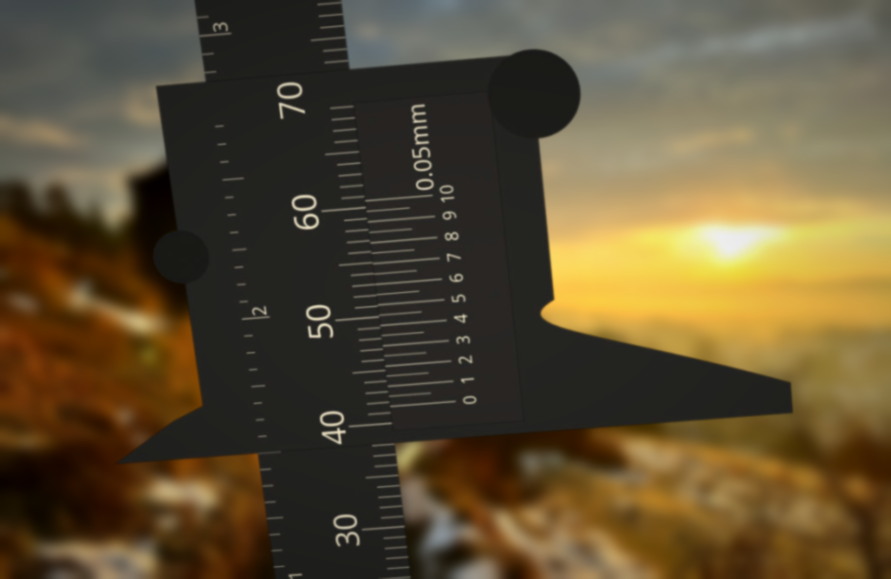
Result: 41.6
